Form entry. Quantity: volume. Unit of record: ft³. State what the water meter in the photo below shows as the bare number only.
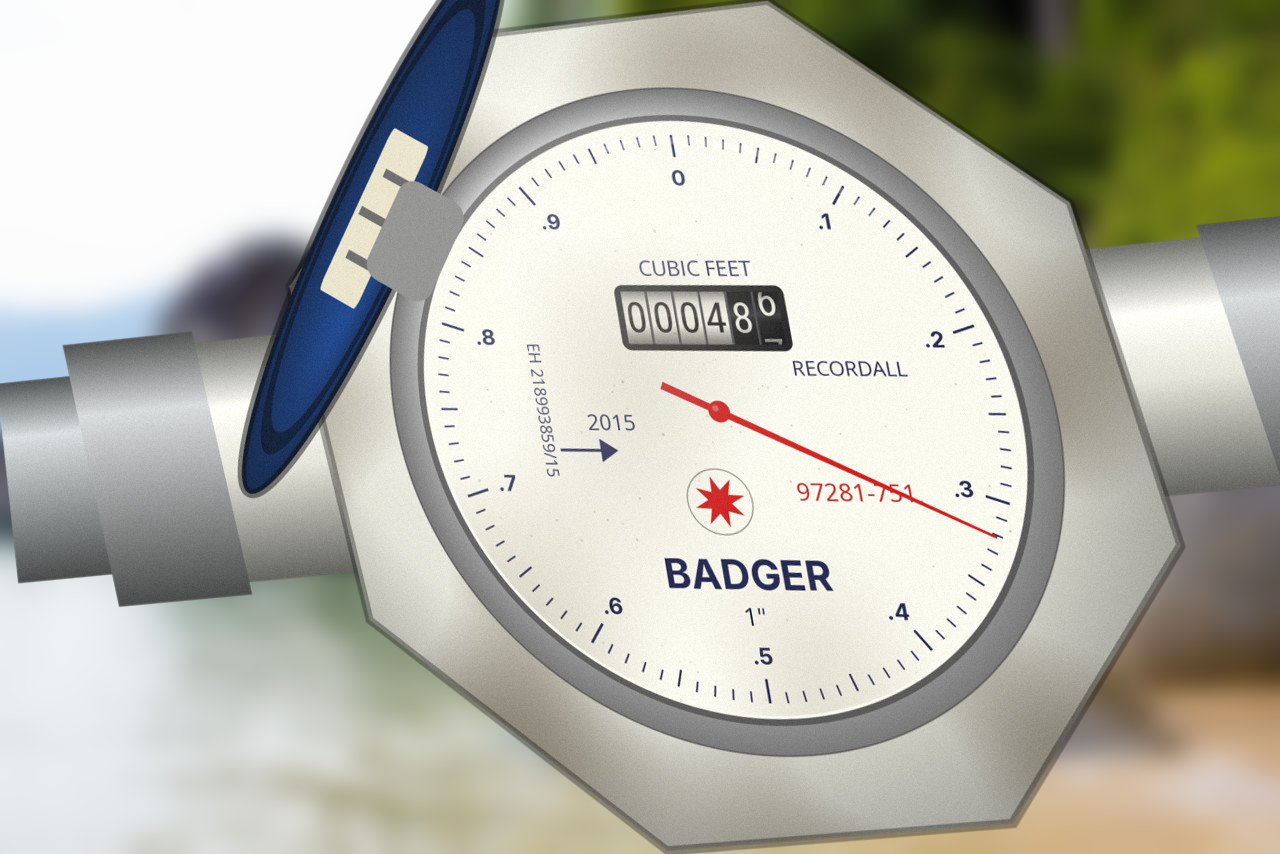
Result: 486.32
